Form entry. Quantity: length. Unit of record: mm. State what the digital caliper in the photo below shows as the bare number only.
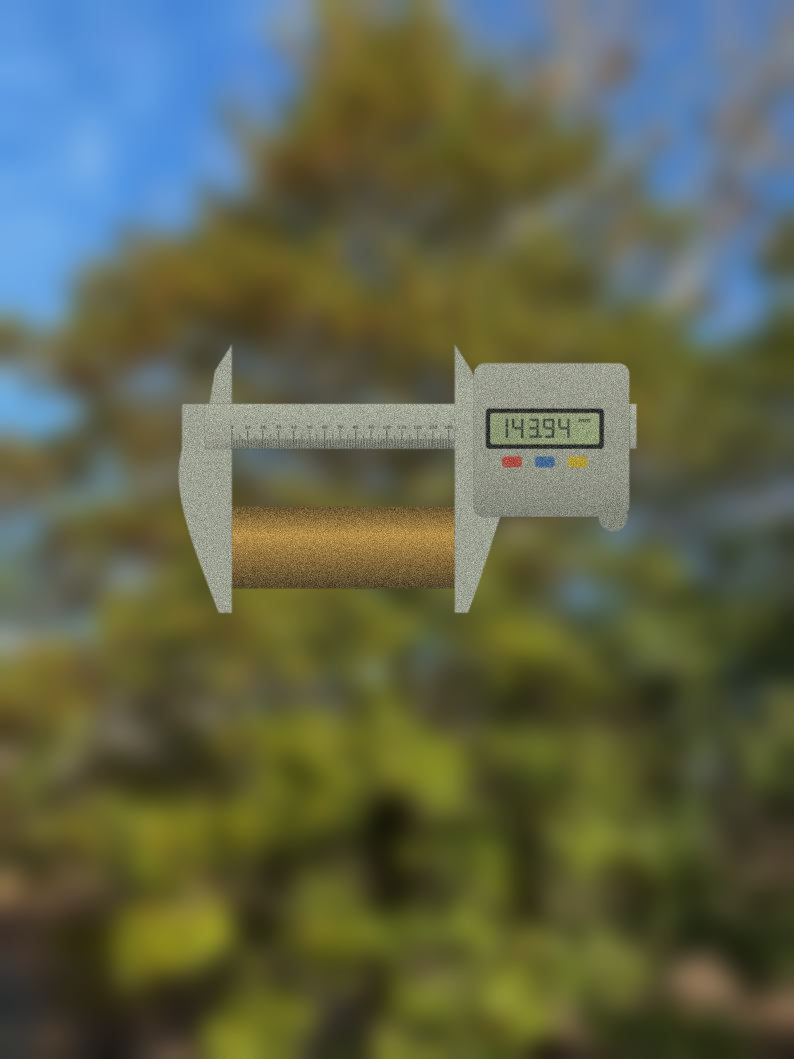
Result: 143.94
